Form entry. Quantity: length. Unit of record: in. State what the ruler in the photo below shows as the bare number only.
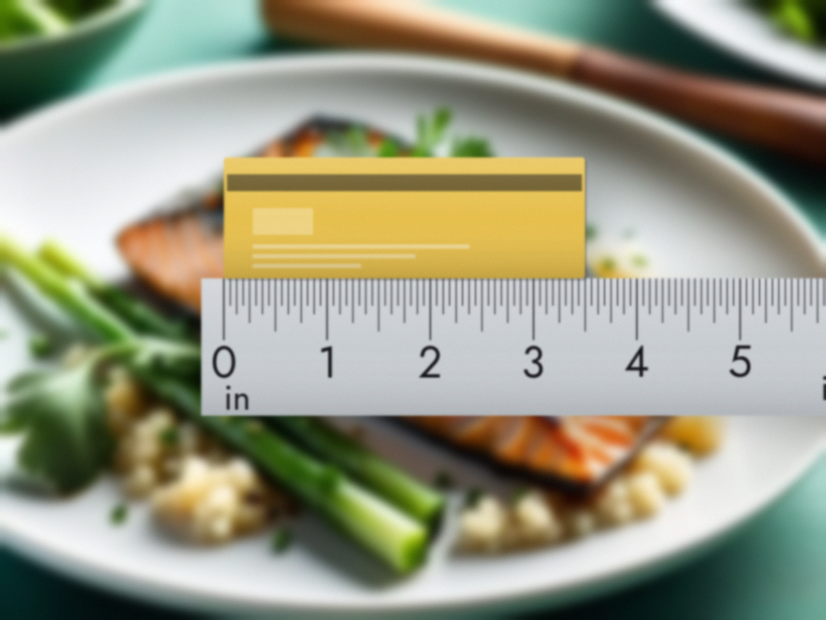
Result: 3.5
